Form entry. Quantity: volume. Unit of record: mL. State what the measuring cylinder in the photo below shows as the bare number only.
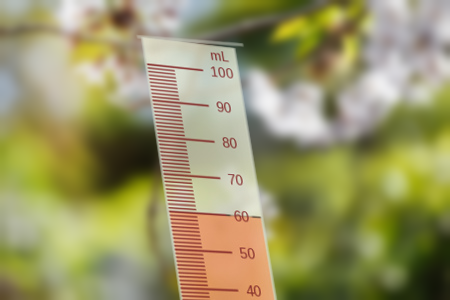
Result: 60
